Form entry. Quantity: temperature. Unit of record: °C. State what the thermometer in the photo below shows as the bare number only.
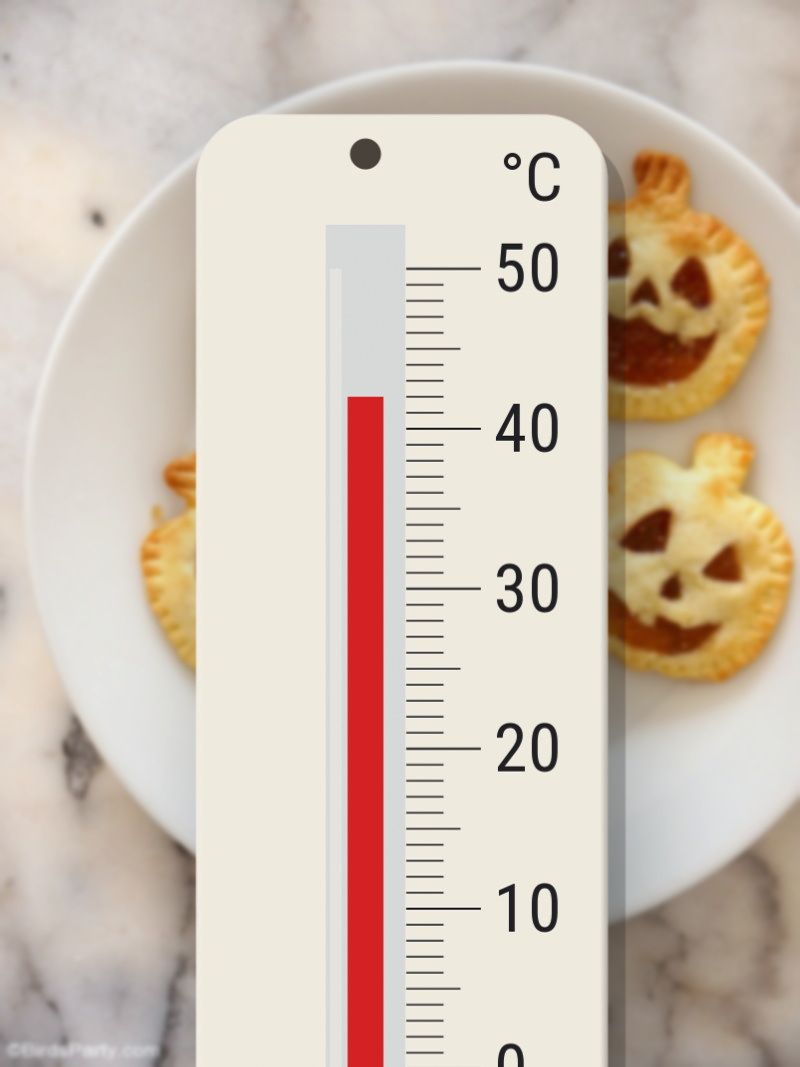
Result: 42
